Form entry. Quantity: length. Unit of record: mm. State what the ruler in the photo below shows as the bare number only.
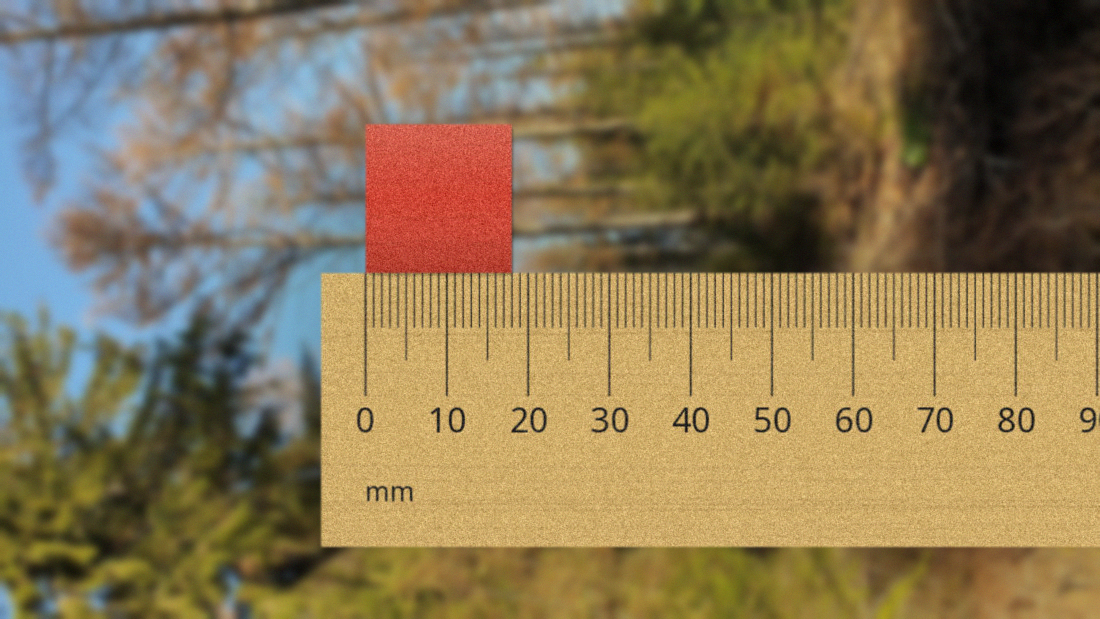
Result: 18
